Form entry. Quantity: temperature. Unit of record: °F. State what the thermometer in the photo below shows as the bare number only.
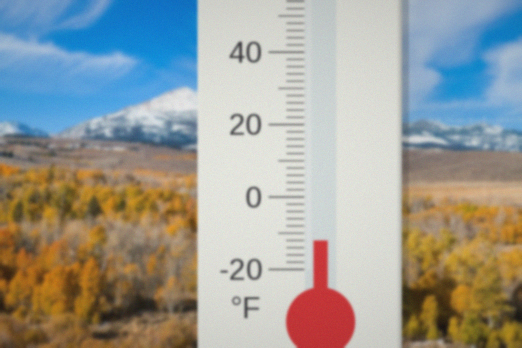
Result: -12
